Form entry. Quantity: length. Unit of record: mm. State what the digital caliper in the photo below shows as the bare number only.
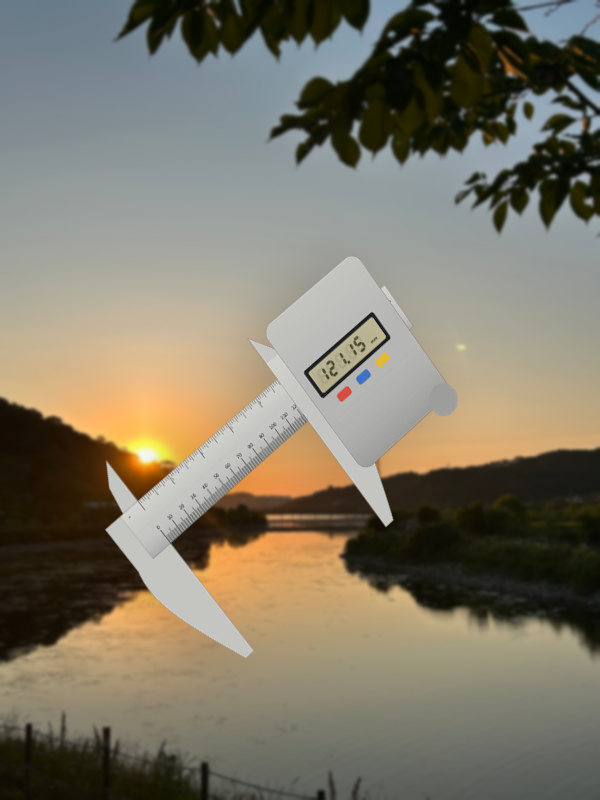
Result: 121.15
